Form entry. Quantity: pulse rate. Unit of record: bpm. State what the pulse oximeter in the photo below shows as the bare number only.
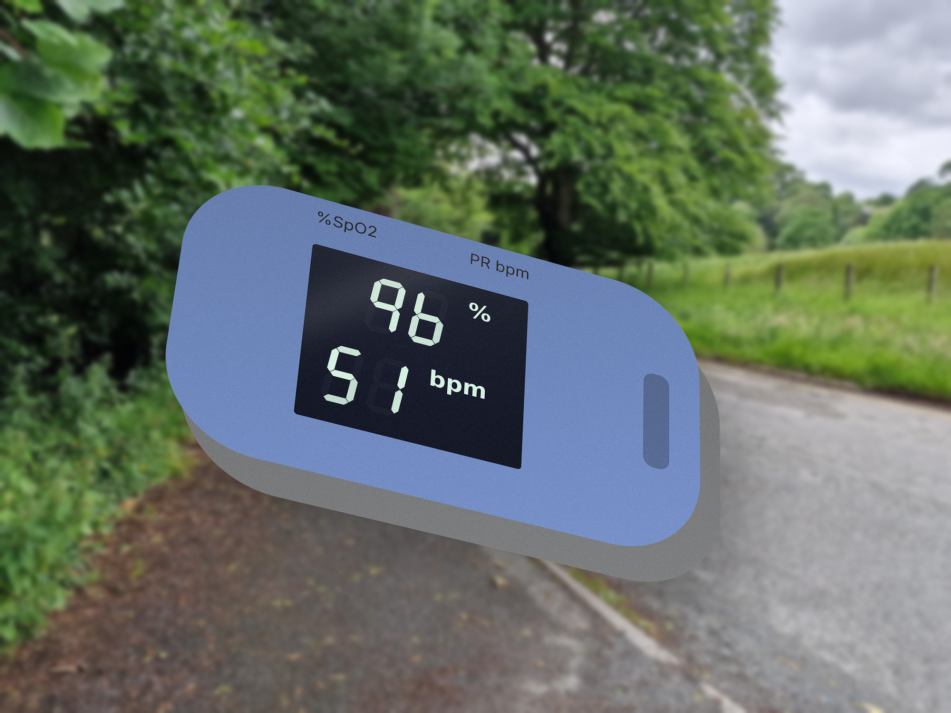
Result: 51
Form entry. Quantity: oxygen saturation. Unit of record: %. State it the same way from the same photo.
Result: 96
